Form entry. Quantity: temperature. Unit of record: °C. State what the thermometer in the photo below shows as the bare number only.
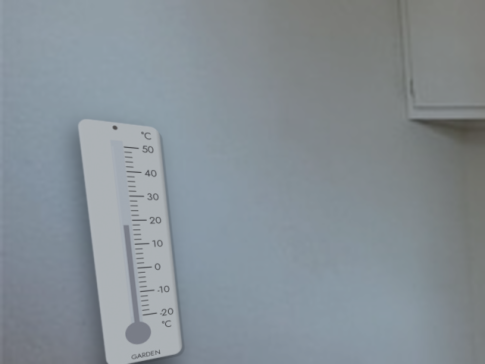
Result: 18
